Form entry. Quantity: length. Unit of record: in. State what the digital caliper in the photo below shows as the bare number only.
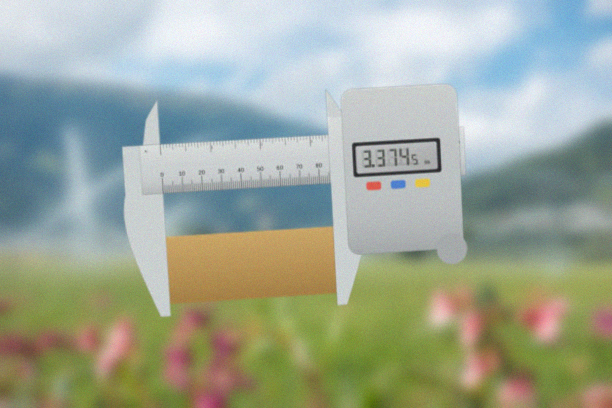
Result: 3.3745
